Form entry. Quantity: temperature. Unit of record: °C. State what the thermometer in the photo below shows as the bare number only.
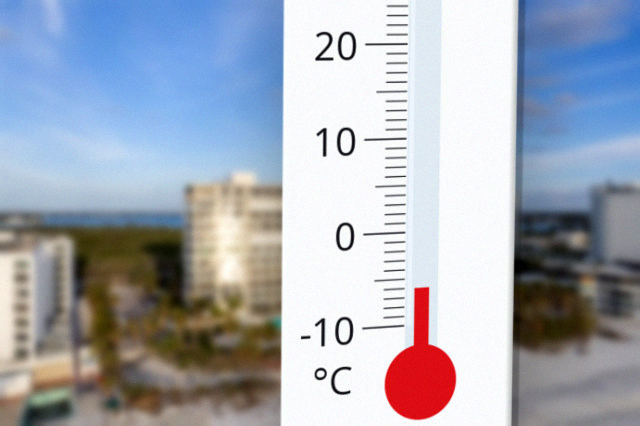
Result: -6
